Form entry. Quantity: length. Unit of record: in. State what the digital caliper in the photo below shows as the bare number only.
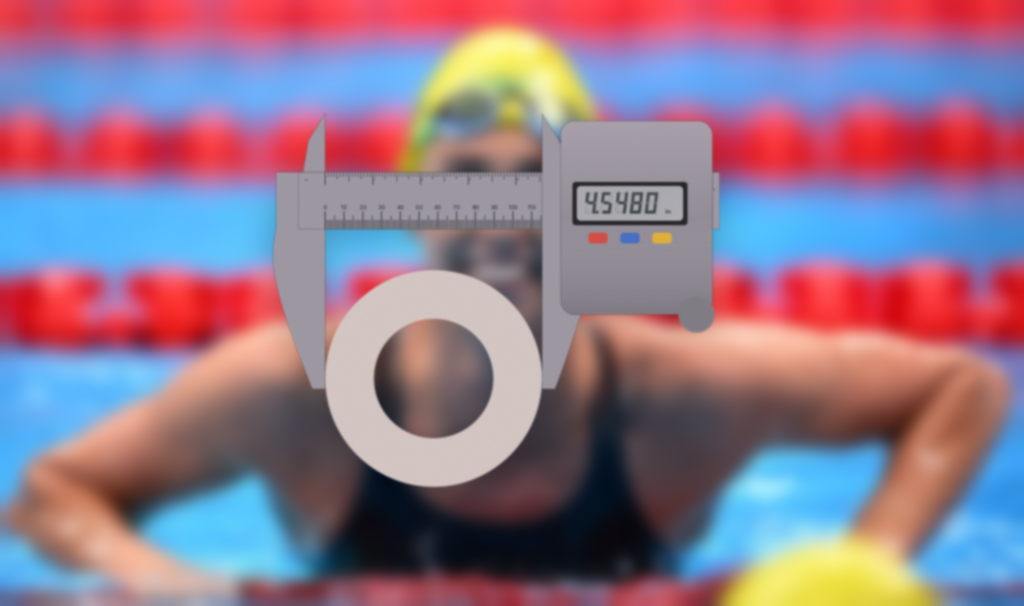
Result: 4.5480
